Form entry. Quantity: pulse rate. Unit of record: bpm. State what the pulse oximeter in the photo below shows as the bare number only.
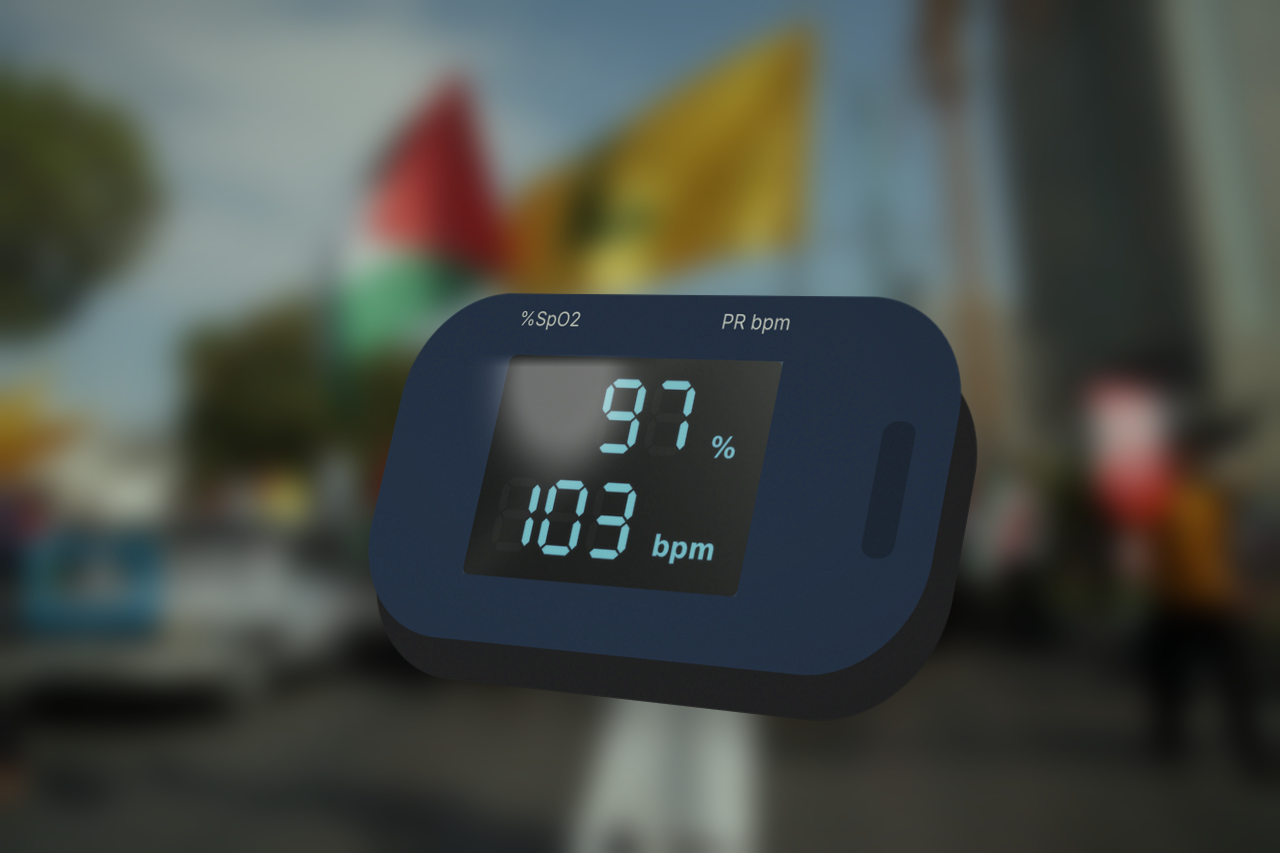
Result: 103
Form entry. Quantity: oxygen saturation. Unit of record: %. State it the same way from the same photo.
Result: 97
